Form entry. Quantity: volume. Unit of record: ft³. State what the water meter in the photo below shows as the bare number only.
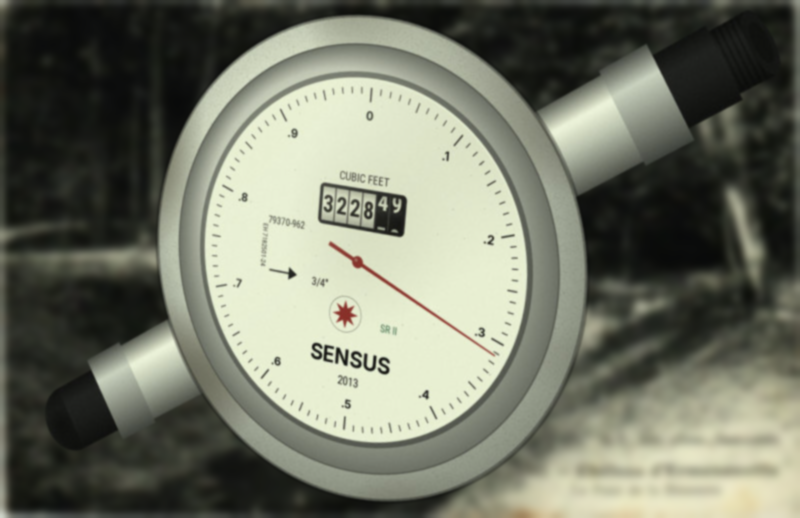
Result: 322849.31
